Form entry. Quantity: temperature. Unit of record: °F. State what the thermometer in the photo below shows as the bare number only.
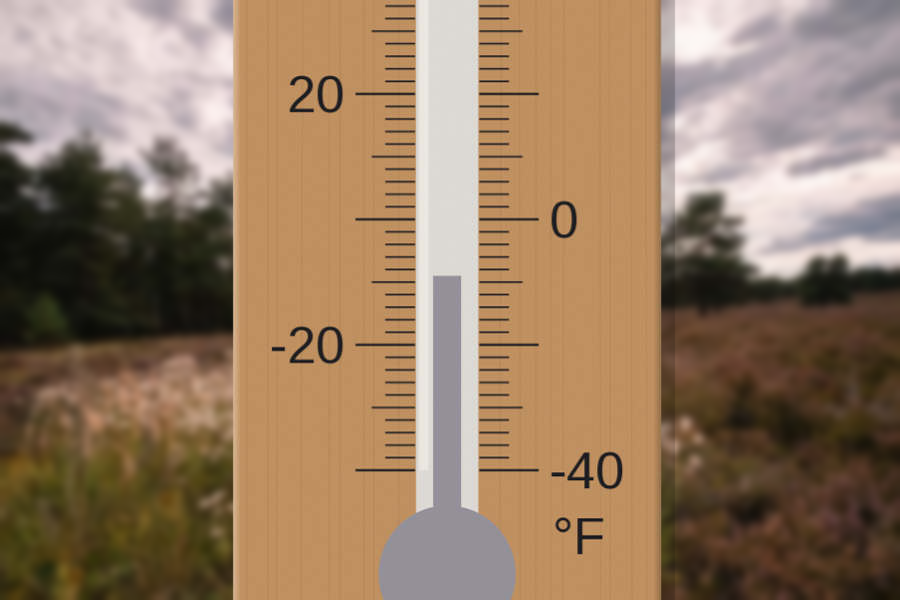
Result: -9
